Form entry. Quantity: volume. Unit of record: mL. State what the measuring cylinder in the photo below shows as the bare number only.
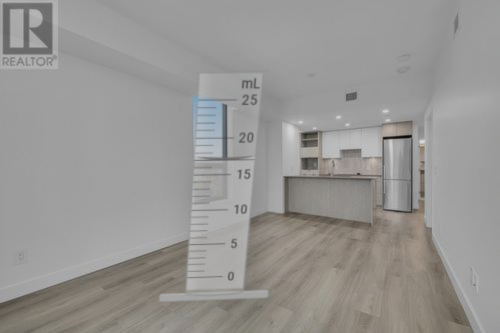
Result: 17
